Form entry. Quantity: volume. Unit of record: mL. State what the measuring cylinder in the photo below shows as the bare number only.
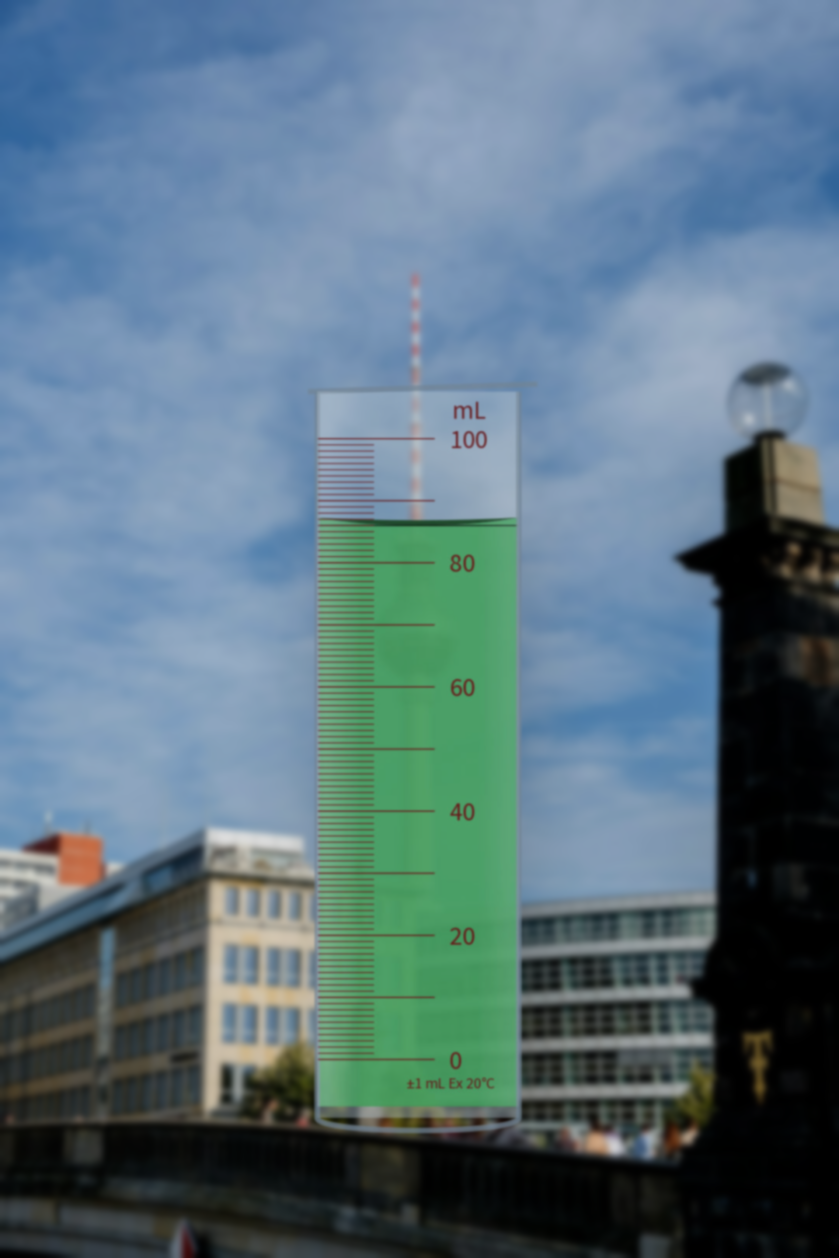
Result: 86
